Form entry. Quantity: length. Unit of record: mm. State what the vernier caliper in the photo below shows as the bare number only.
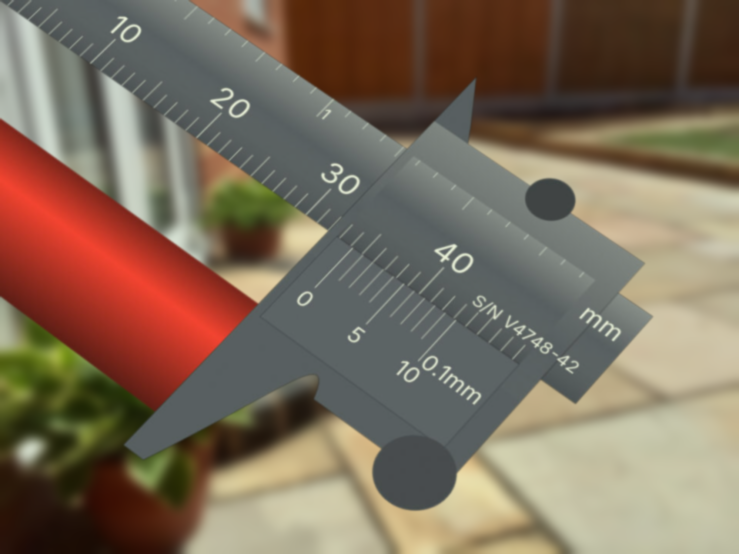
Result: 34.2
